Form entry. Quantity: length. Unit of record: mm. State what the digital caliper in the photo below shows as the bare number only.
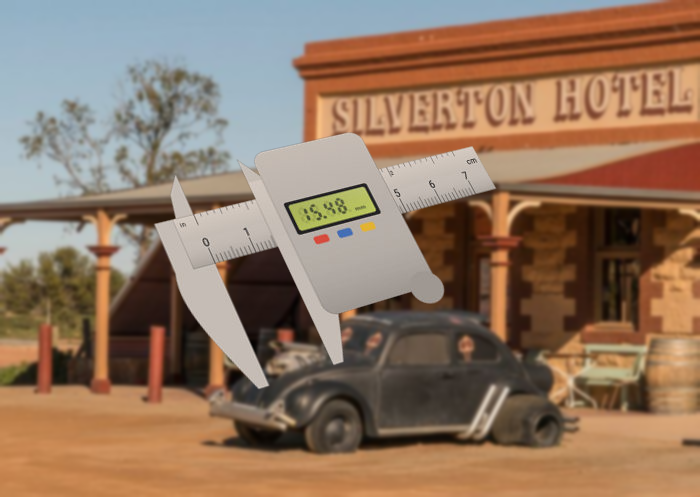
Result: 15.48
